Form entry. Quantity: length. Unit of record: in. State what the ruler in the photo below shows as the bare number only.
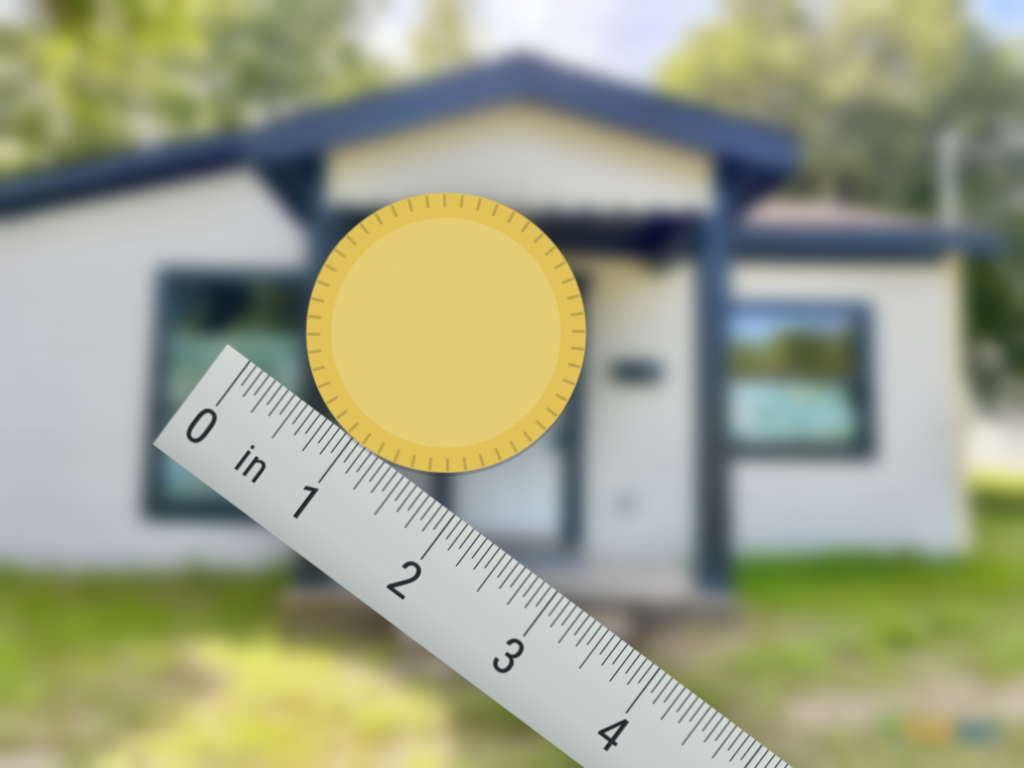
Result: 2.1875
